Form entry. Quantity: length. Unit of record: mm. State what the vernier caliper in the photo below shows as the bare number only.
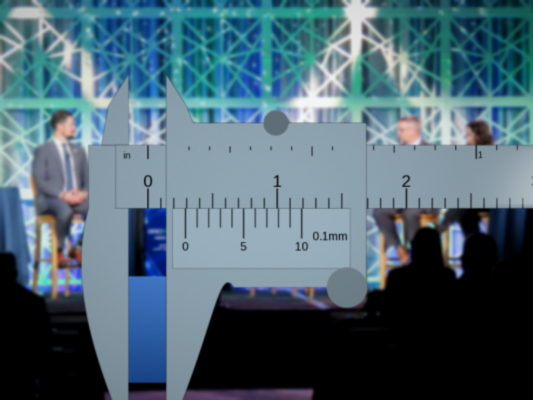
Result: 2.9
